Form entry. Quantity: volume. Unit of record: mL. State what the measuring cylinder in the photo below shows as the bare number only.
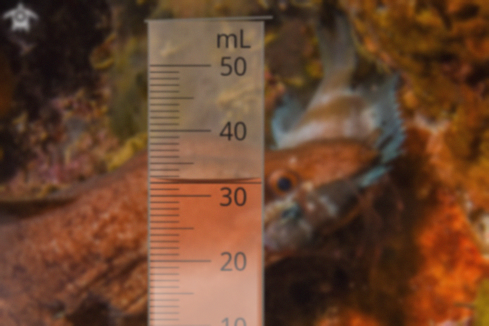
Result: 32
